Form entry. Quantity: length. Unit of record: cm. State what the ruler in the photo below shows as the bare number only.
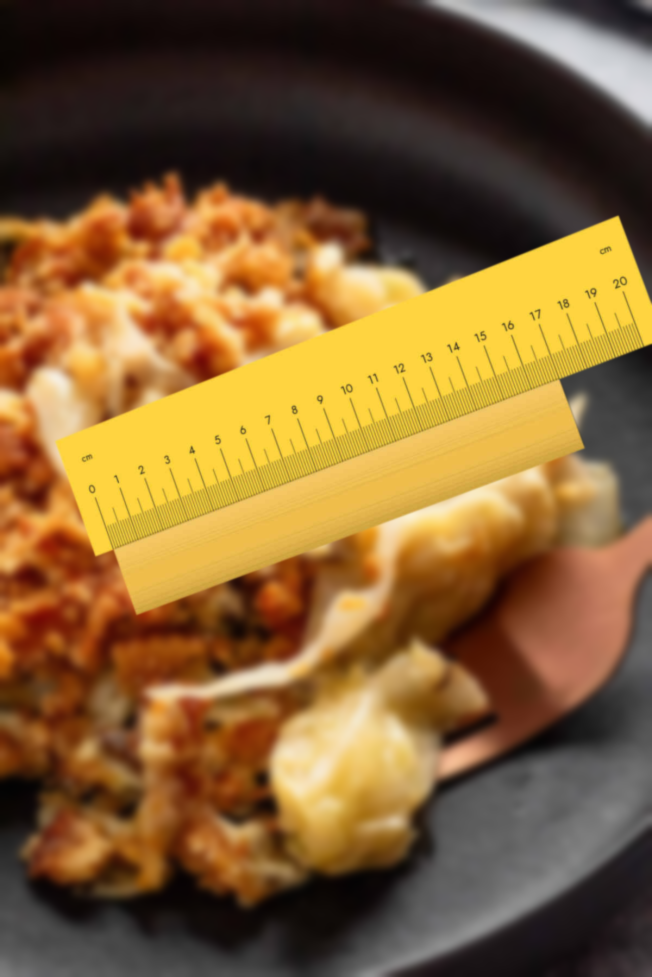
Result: 17
